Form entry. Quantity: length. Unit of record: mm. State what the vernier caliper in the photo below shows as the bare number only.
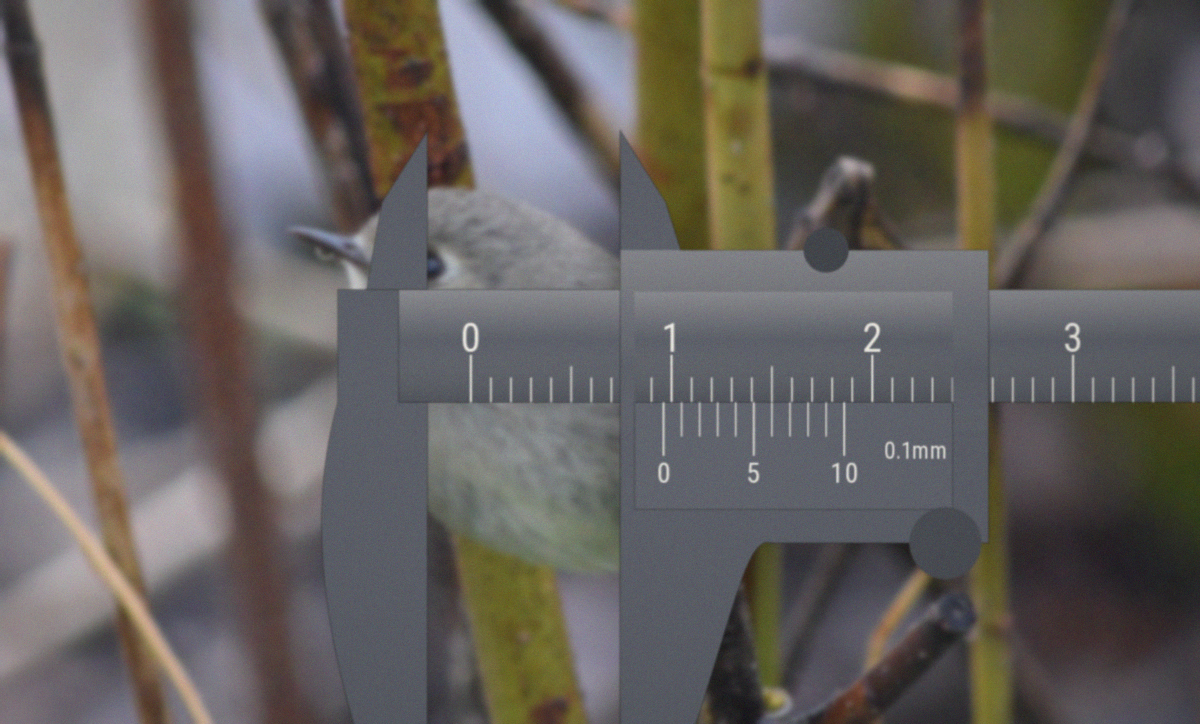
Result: 9.6
